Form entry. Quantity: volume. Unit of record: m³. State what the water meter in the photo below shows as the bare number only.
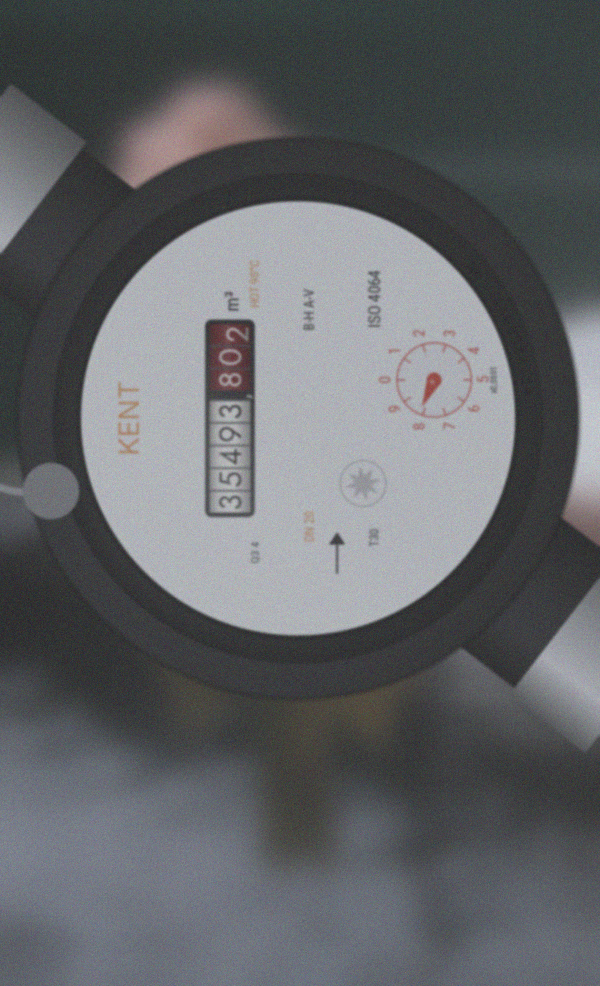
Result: 35493.8018
